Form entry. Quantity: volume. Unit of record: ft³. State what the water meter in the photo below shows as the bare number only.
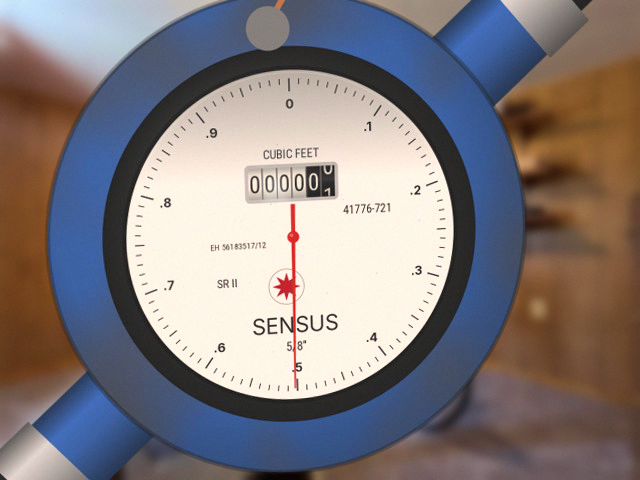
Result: 0.50
